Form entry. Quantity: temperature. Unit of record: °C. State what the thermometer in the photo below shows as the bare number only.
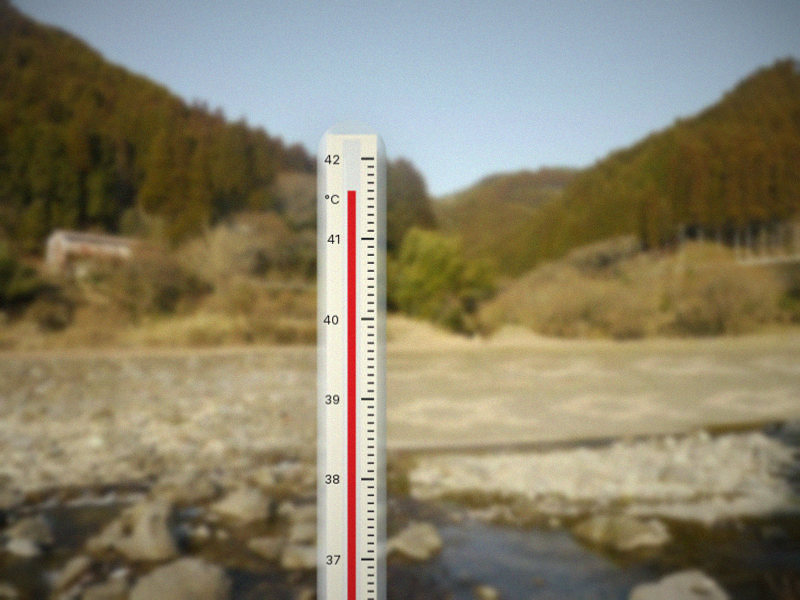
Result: 41.6
